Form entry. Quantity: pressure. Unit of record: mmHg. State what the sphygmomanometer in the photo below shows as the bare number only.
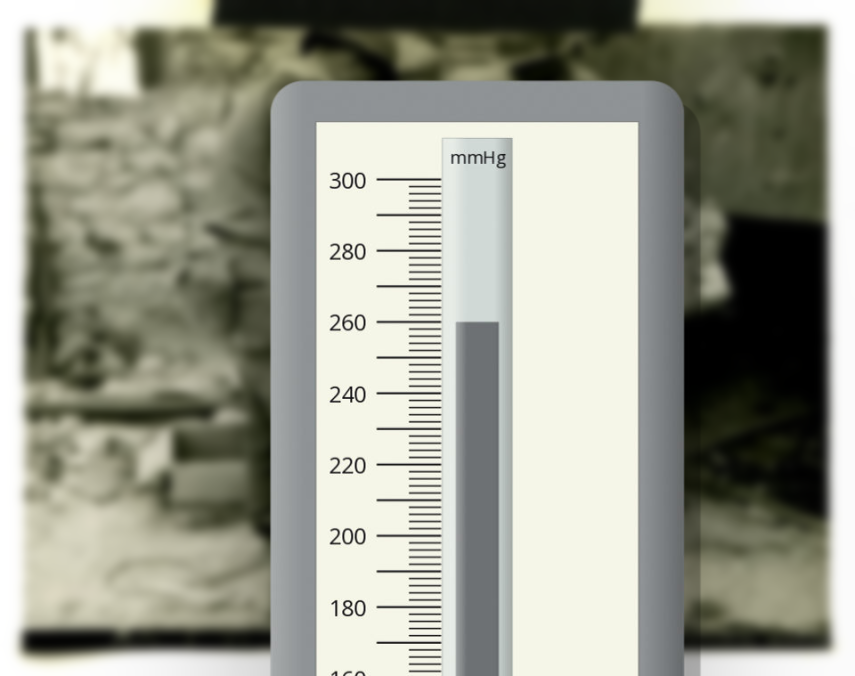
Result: 260
